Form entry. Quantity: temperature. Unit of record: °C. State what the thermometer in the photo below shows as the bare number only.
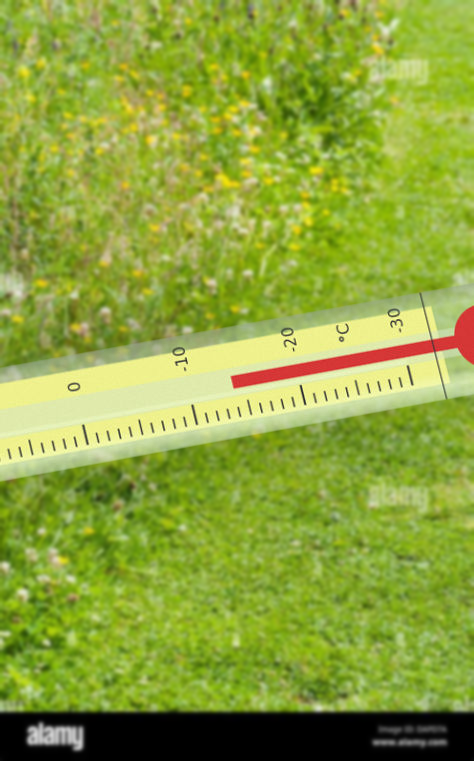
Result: -14
